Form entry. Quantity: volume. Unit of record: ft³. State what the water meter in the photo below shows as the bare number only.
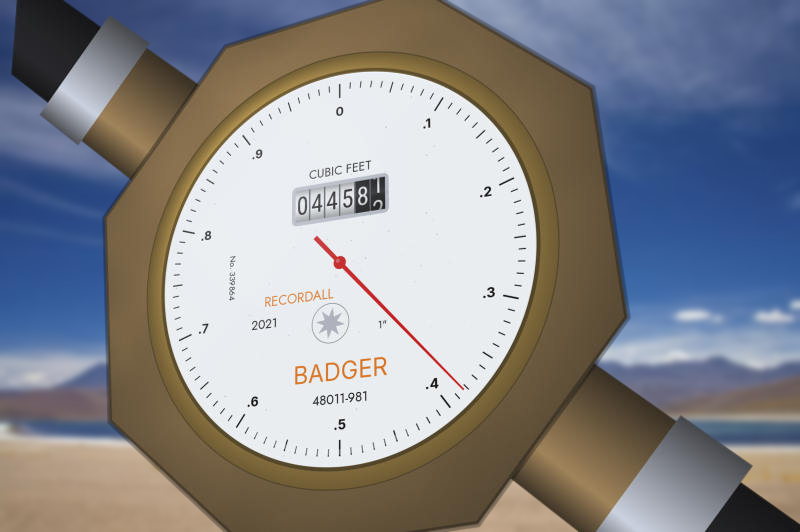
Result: 44581.38
